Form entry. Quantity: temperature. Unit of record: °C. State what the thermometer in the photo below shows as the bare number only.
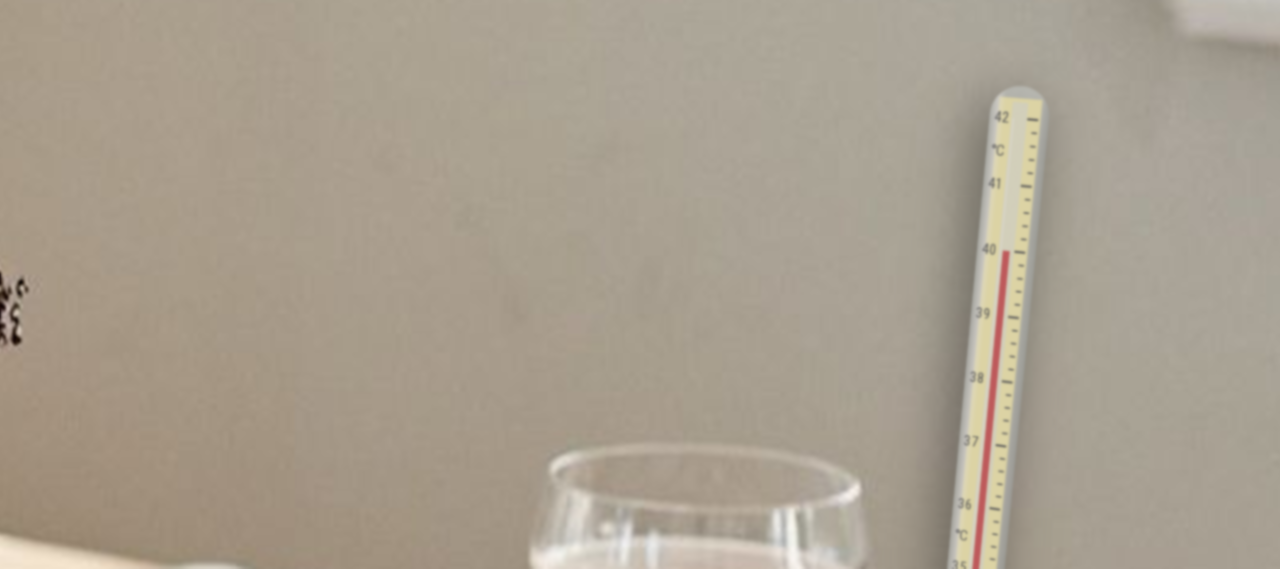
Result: 40
